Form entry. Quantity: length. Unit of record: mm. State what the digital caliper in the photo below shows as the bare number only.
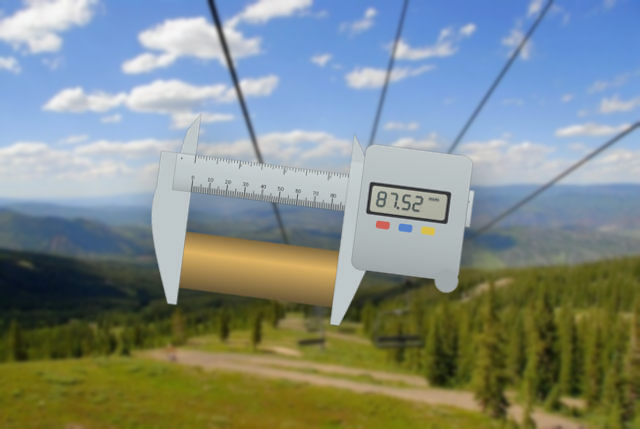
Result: 87.52
